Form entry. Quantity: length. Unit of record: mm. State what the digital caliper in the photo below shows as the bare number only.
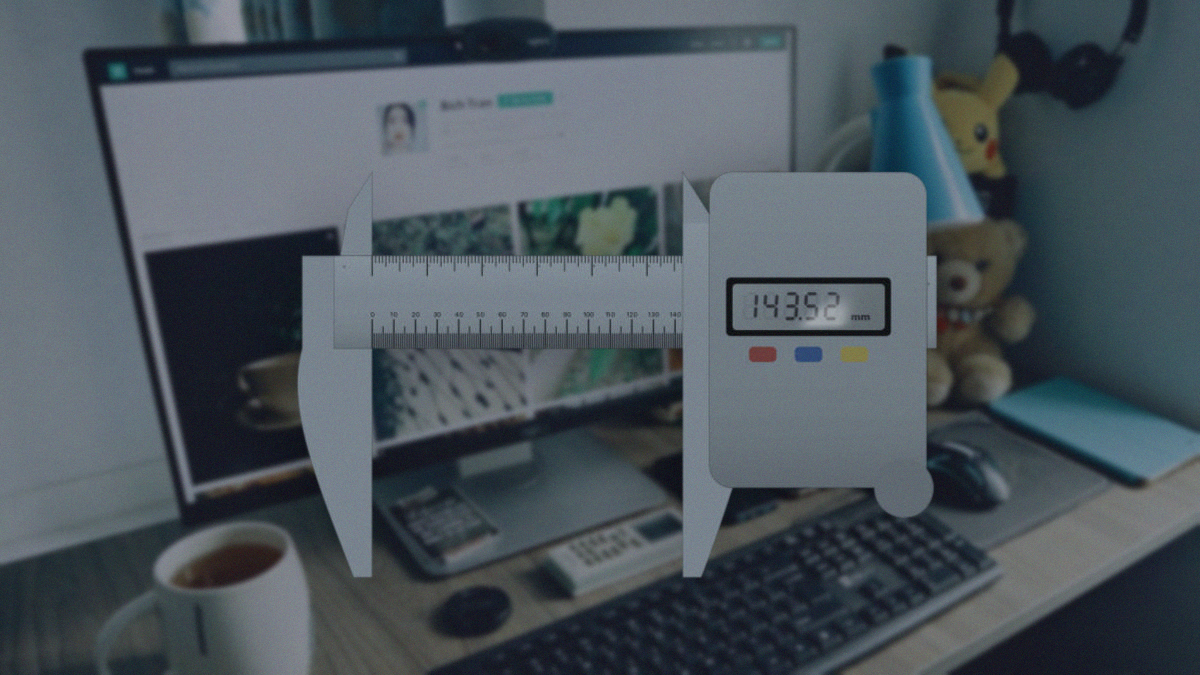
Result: 143.52
